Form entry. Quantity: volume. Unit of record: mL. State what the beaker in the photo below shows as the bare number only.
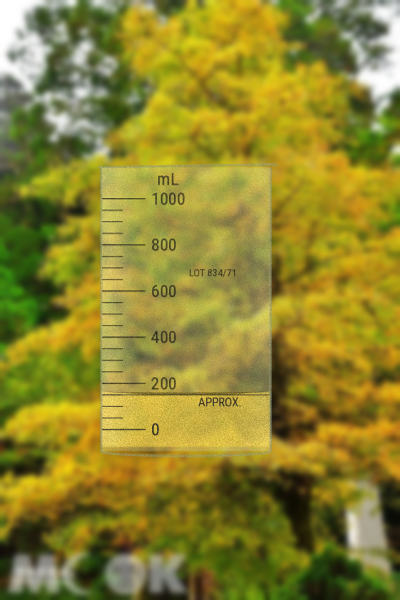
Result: 150
